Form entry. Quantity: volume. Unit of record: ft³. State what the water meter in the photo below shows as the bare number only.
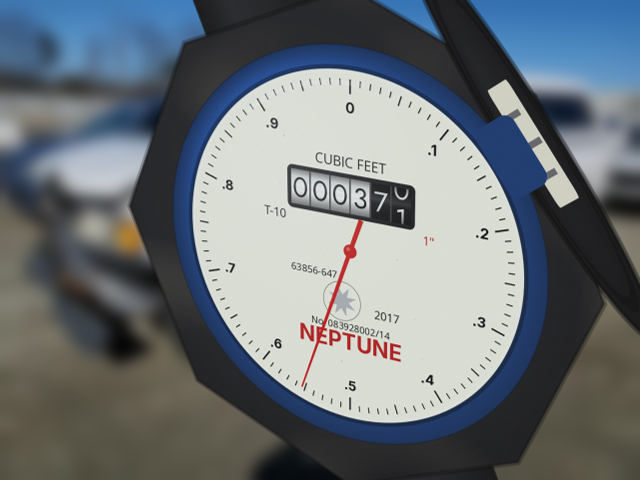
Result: 370.55
